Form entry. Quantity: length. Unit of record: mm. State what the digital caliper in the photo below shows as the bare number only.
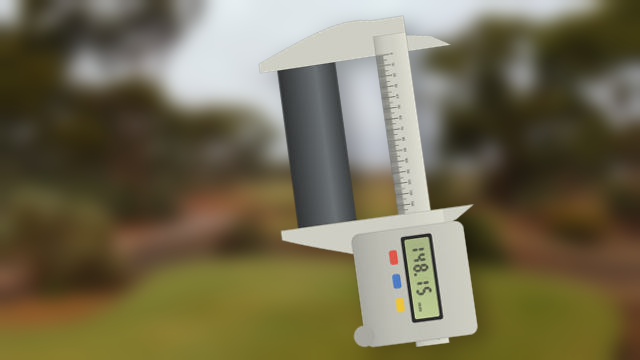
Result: 148.15
